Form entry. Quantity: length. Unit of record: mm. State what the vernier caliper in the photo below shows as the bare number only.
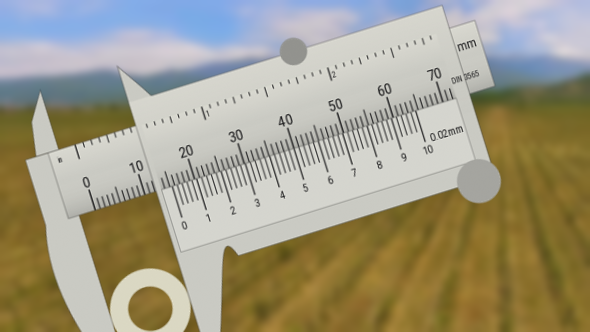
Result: 15.5
